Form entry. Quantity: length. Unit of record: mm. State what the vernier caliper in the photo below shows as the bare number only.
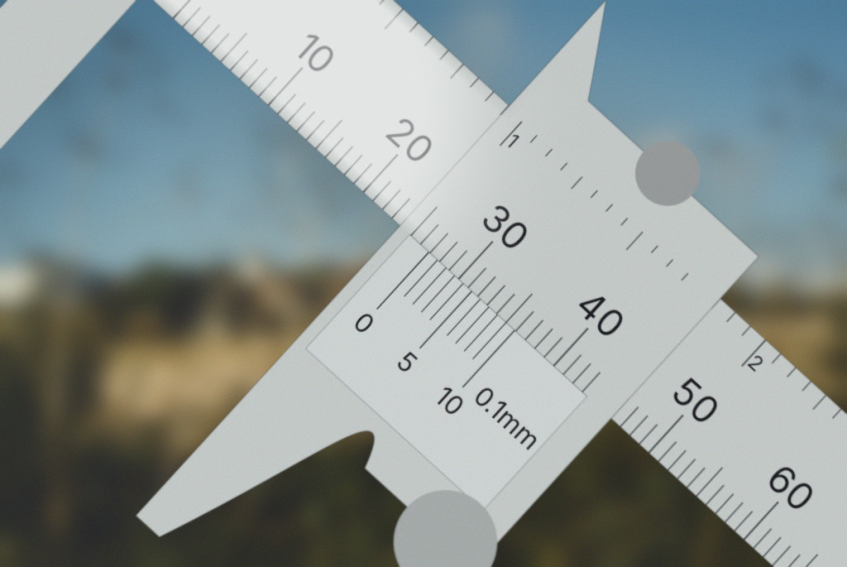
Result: 26.9
